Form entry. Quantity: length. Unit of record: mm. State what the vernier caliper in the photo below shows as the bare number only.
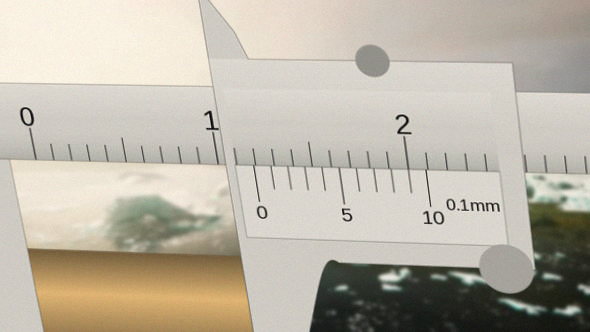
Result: 11.9
